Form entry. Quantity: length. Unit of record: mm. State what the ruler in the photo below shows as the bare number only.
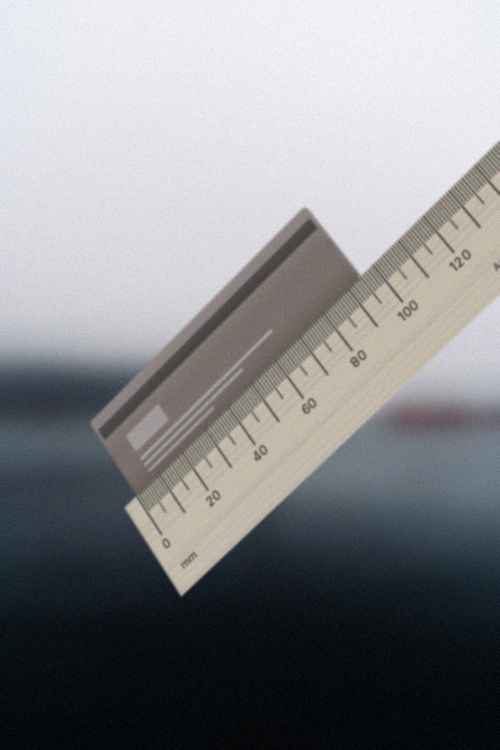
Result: 95
